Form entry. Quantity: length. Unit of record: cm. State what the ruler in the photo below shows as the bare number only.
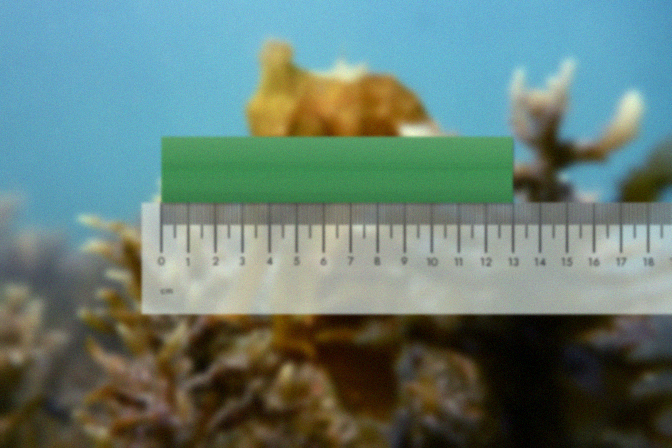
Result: 13
